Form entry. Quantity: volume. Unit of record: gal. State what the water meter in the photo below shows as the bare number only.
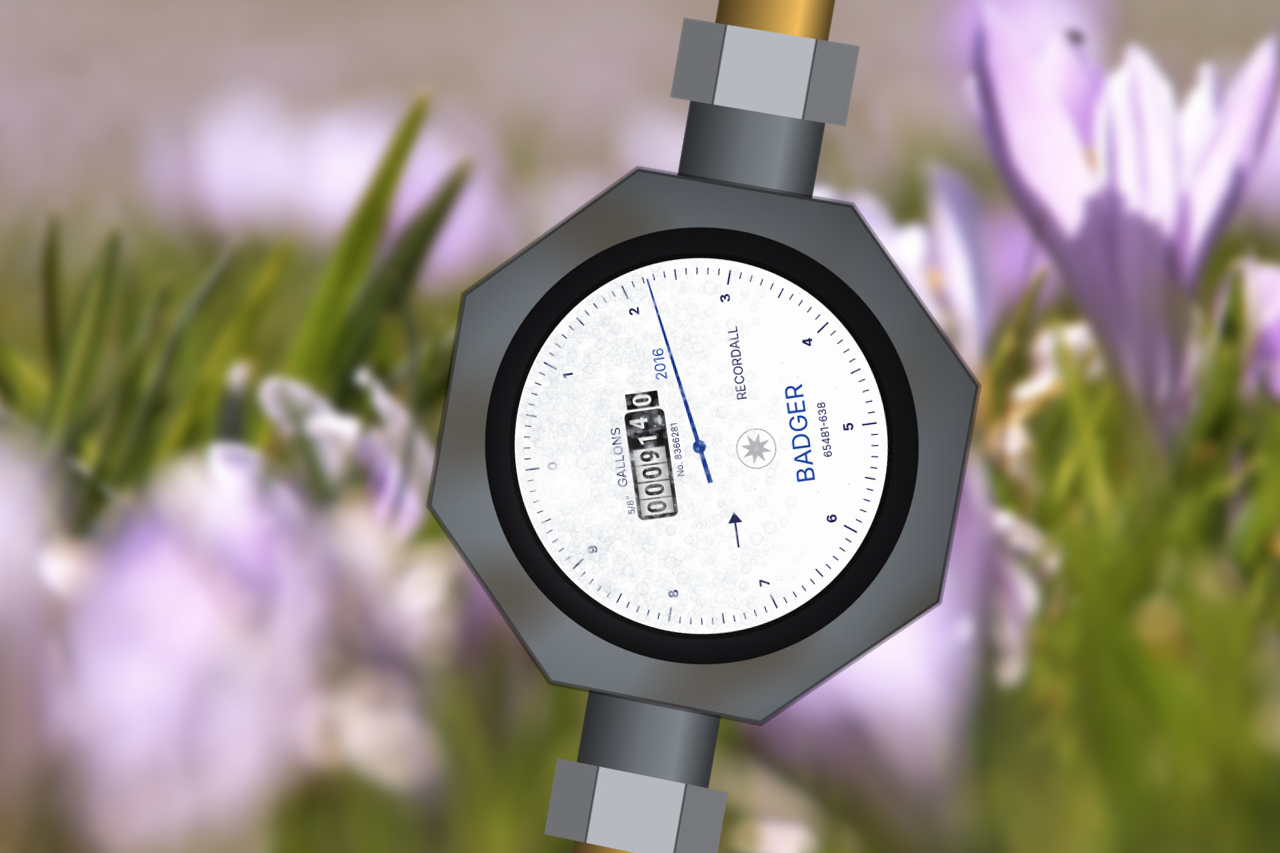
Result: 9142.2
